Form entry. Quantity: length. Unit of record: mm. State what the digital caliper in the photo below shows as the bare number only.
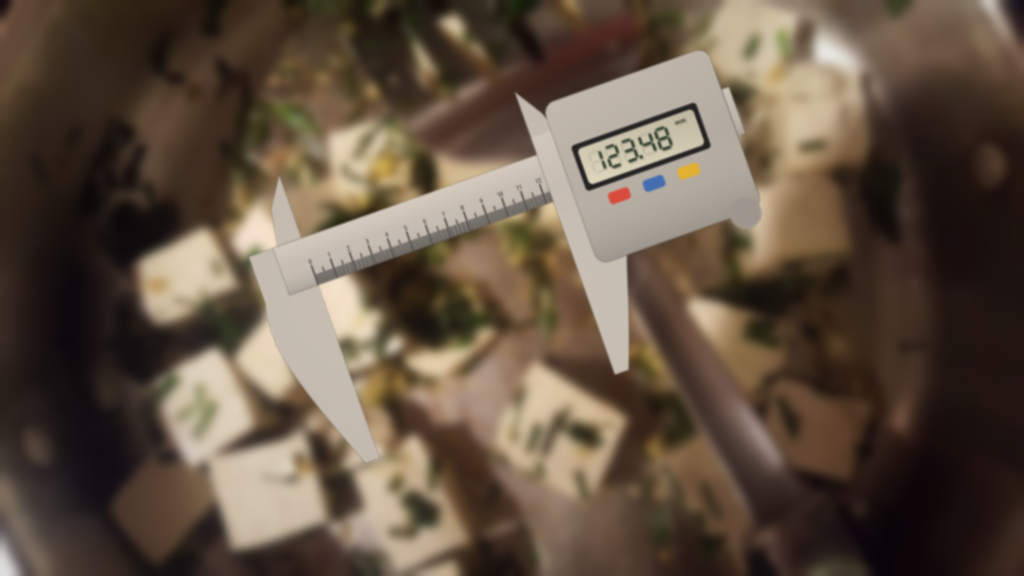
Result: 123.48
